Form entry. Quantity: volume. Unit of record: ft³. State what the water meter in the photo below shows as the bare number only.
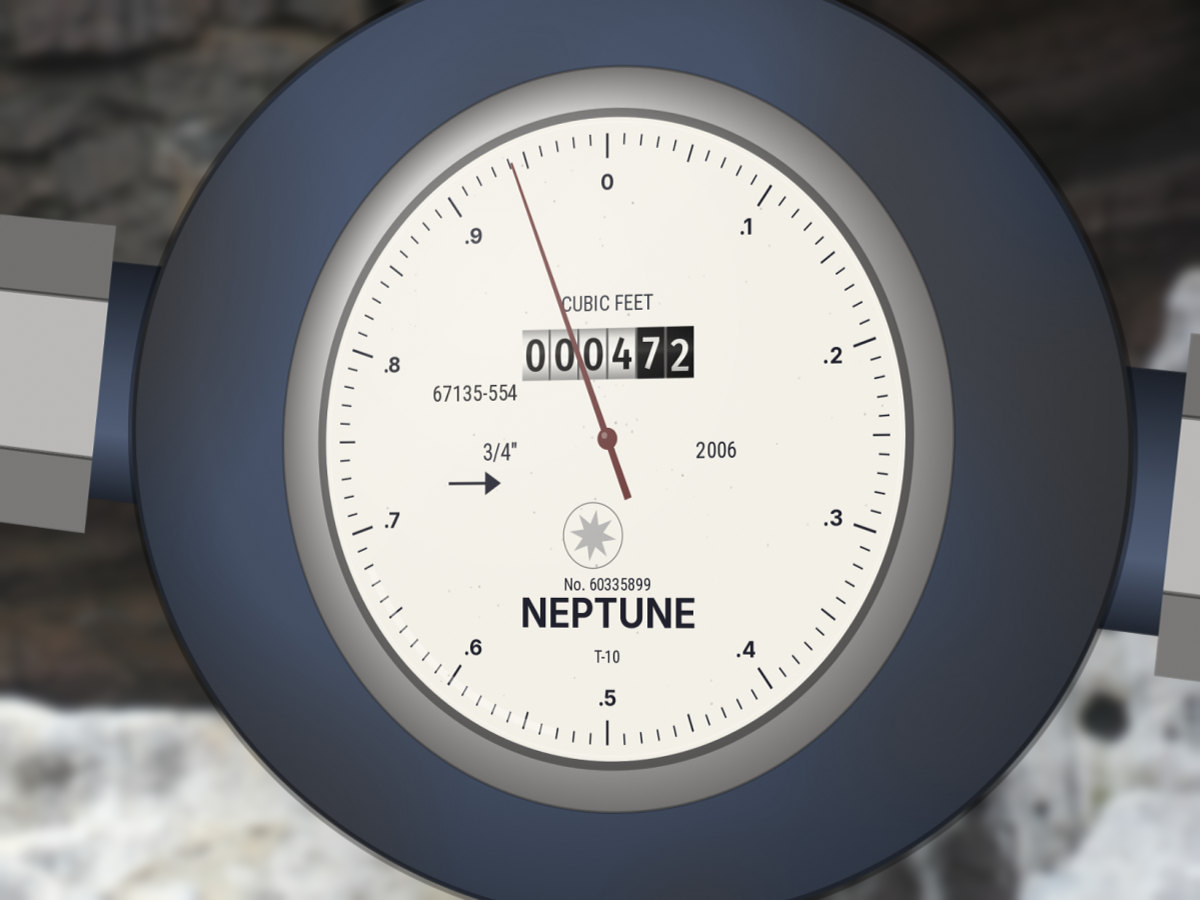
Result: 471.94
